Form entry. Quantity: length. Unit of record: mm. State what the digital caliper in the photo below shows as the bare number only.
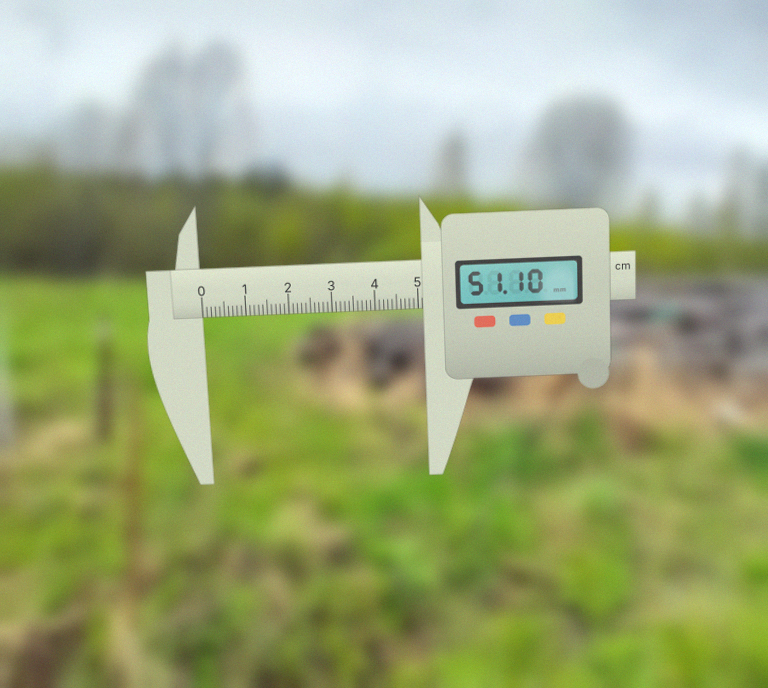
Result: 51.10
